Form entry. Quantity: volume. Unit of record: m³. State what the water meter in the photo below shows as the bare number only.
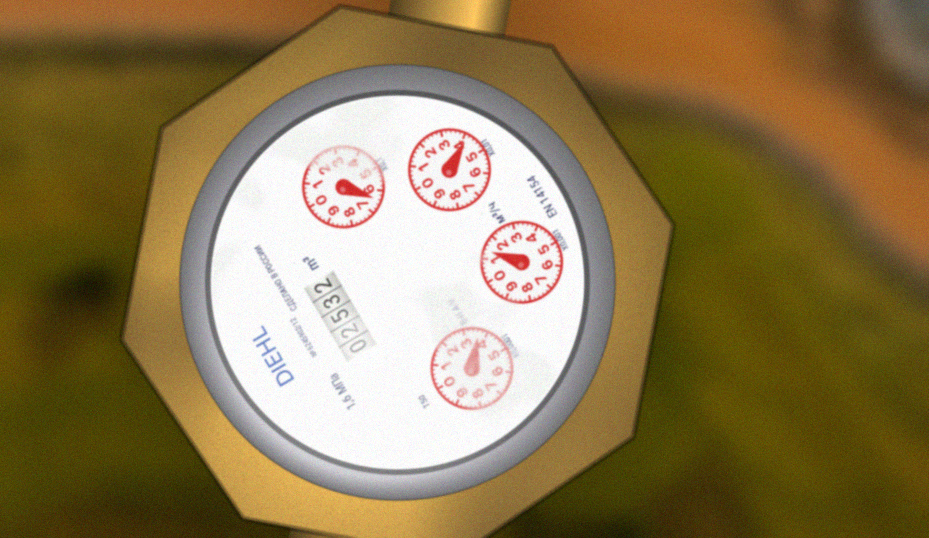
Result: 2532.6413
